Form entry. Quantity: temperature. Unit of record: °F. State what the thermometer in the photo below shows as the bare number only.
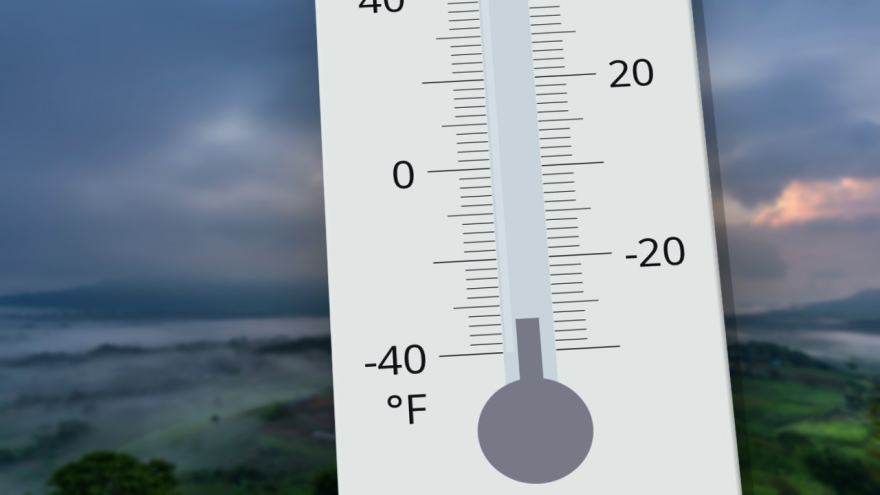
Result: -33
